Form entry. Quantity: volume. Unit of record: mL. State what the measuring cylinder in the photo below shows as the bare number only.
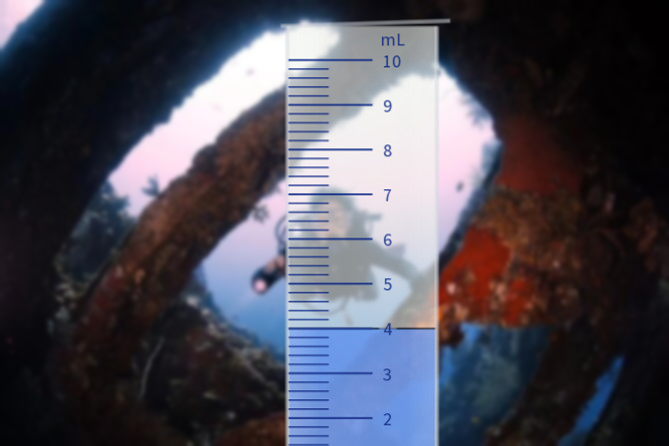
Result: 4
